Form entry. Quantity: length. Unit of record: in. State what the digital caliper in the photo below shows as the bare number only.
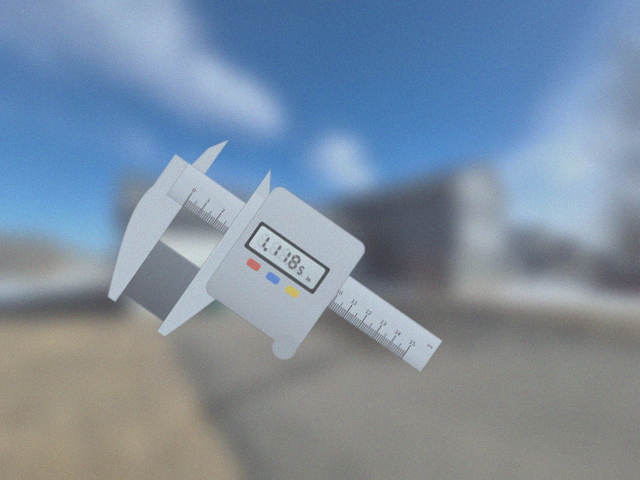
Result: 1.1185
